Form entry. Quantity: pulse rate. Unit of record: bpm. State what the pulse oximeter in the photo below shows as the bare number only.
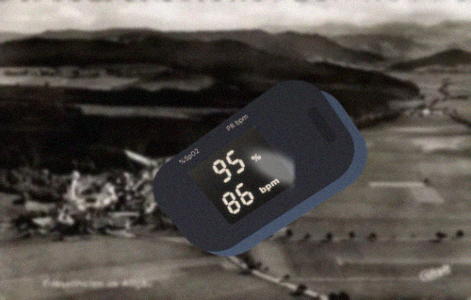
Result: 86
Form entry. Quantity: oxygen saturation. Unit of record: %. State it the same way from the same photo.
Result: 95
